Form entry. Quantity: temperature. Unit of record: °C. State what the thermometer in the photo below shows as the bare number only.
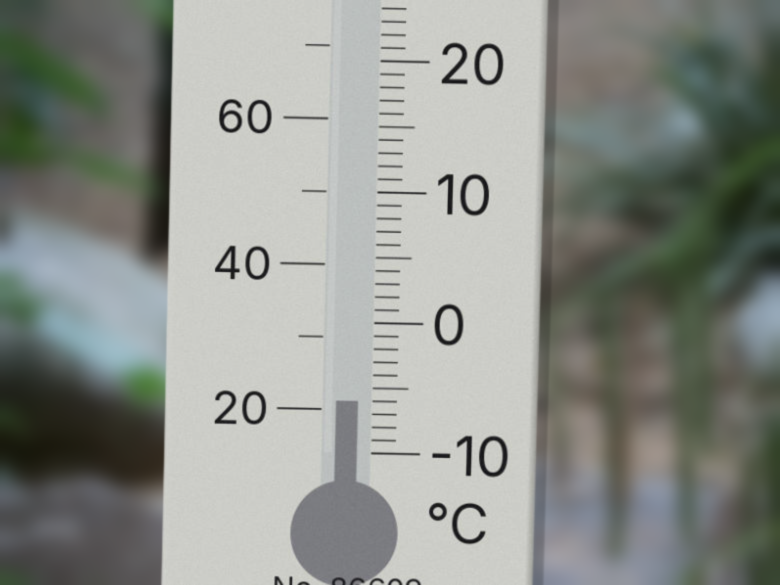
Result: -6
